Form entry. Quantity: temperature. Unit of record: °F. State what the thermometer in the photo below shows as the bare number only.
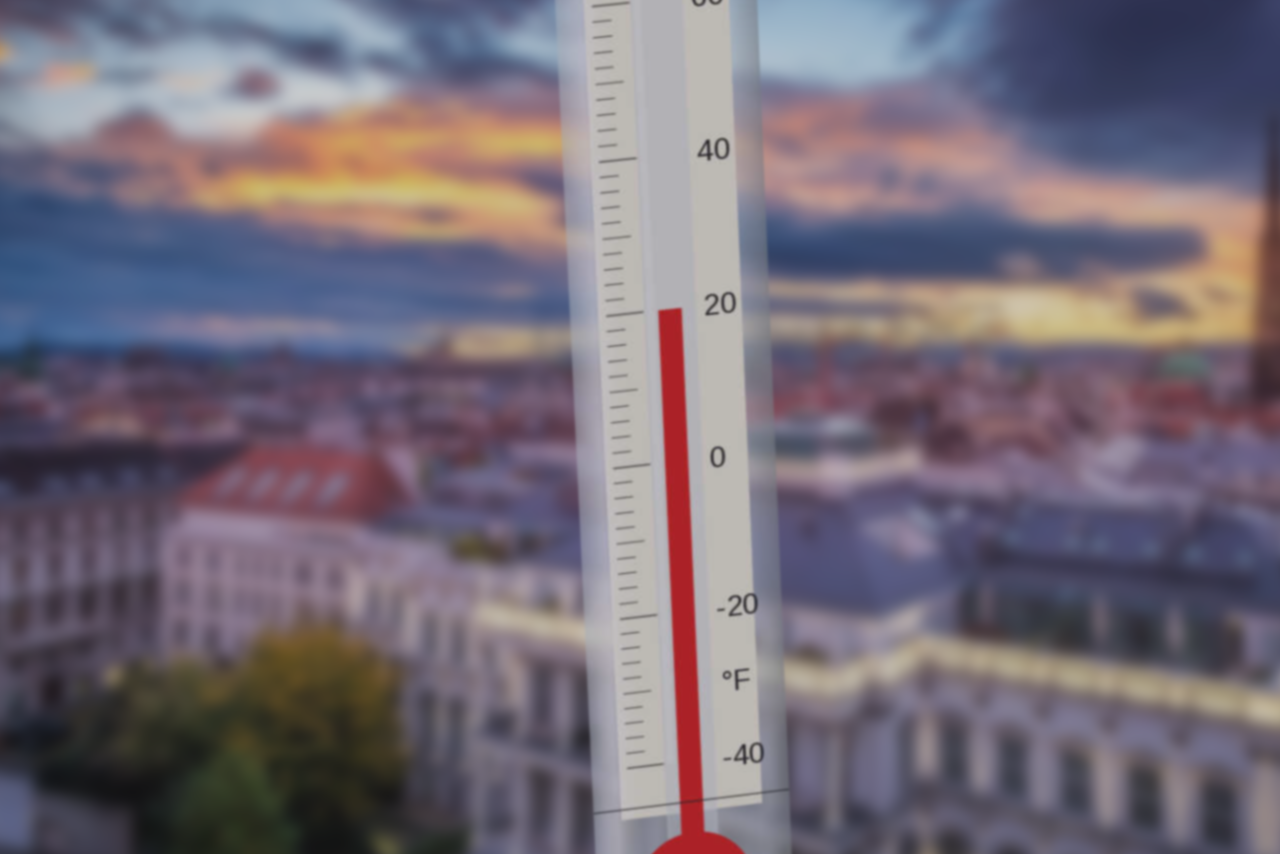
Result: 20
